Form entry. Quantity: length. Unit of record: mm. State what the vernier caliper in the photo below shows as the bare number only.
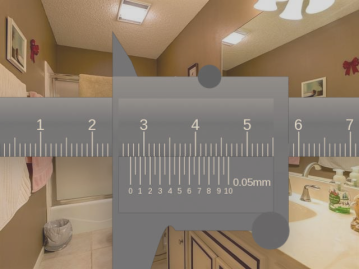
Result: 27.4
